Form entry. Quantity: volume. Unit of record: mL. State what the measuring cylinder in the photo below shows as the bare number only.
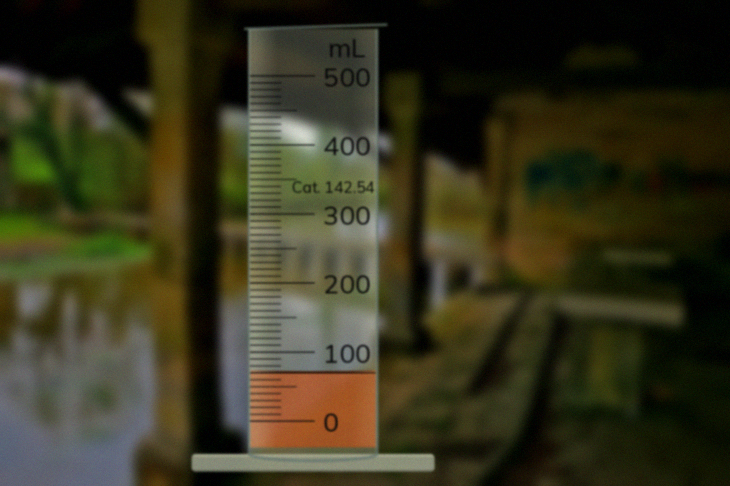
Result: 70
